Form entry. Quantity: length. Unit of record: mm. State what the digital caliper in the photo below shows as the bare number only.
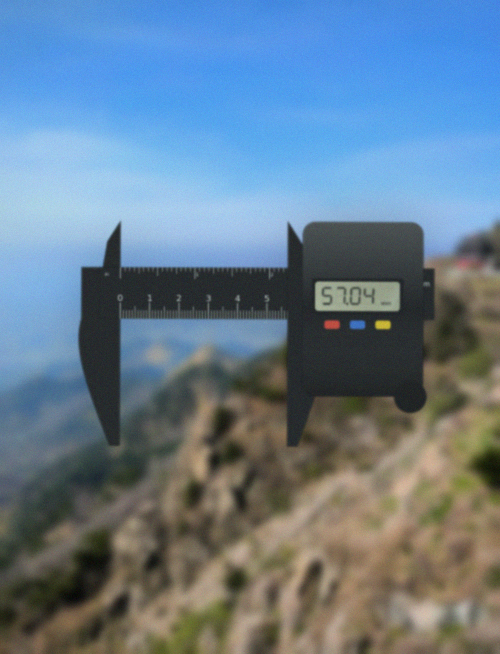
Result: 57.04
